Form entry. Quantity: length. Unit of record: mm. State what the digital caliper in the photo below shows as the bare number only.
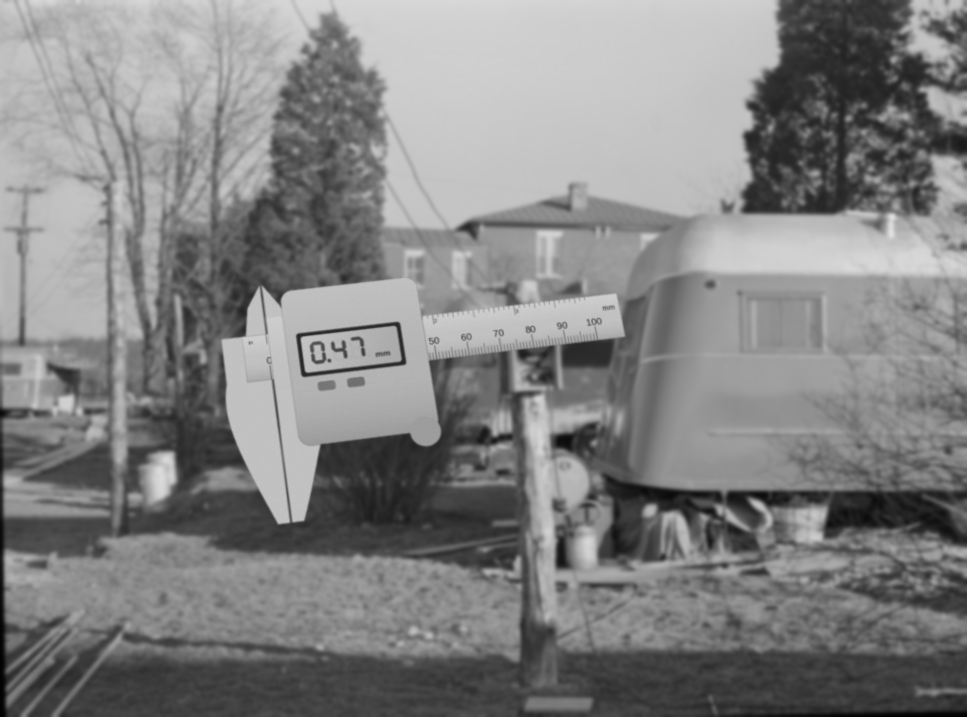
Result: 0.47
